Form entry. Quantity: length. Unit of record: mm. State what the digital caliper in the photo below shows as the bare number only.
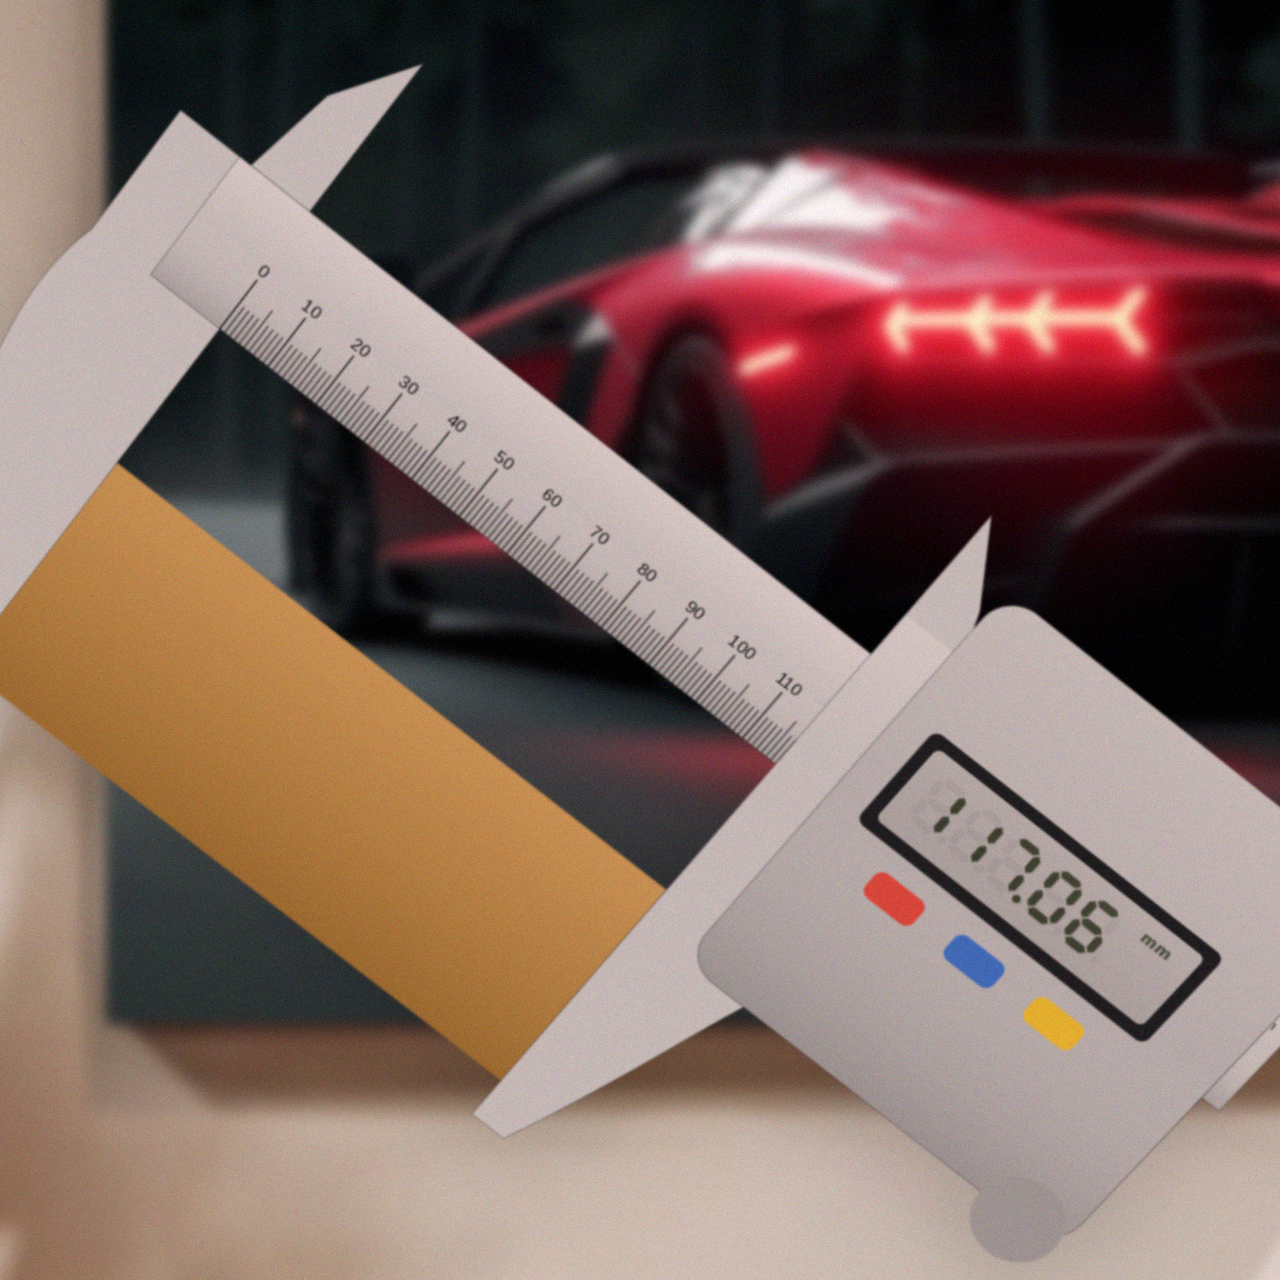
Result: 117.06
